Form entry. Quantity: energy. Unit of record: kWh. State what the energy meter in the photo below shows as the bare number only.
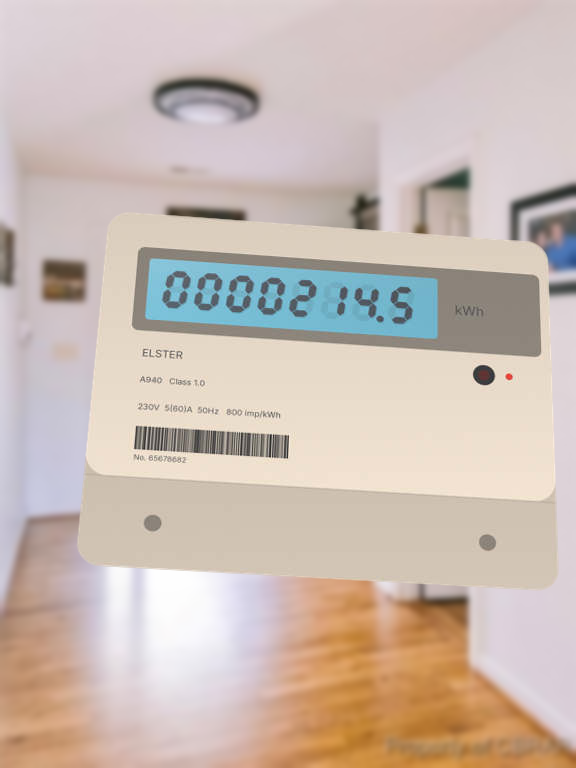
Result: 214.5
